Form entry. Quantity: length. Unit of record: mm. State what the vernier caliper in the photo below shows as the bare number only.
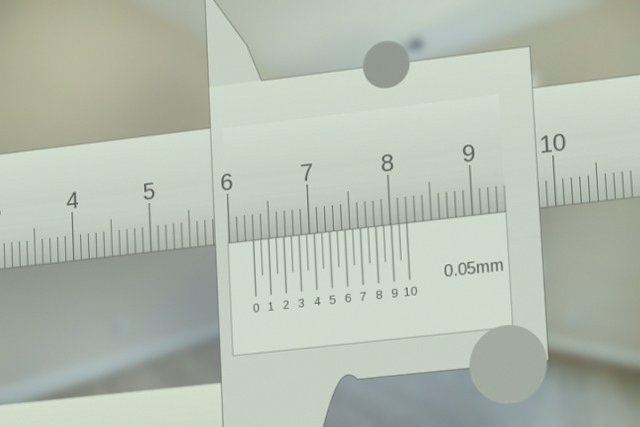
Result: 63.0
